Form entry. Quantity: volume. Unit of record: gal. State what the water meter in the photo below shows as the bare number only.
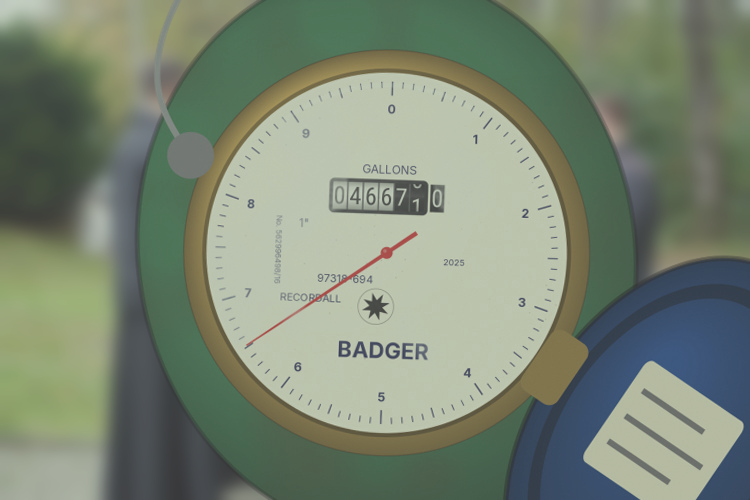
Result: 466706.5
